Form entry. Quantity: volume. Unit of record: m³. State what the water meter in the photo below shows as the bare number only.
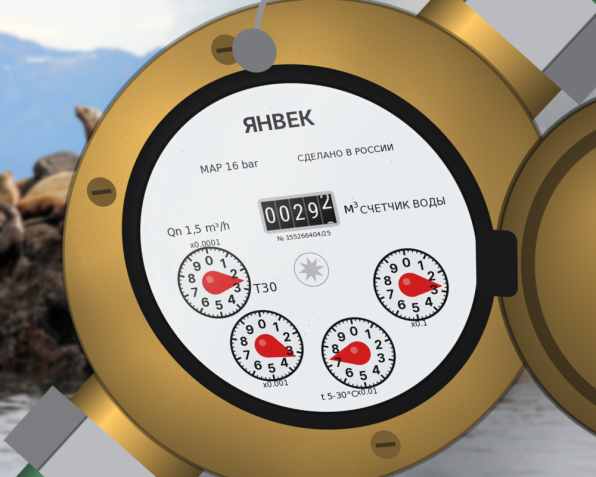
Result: 292.2732
